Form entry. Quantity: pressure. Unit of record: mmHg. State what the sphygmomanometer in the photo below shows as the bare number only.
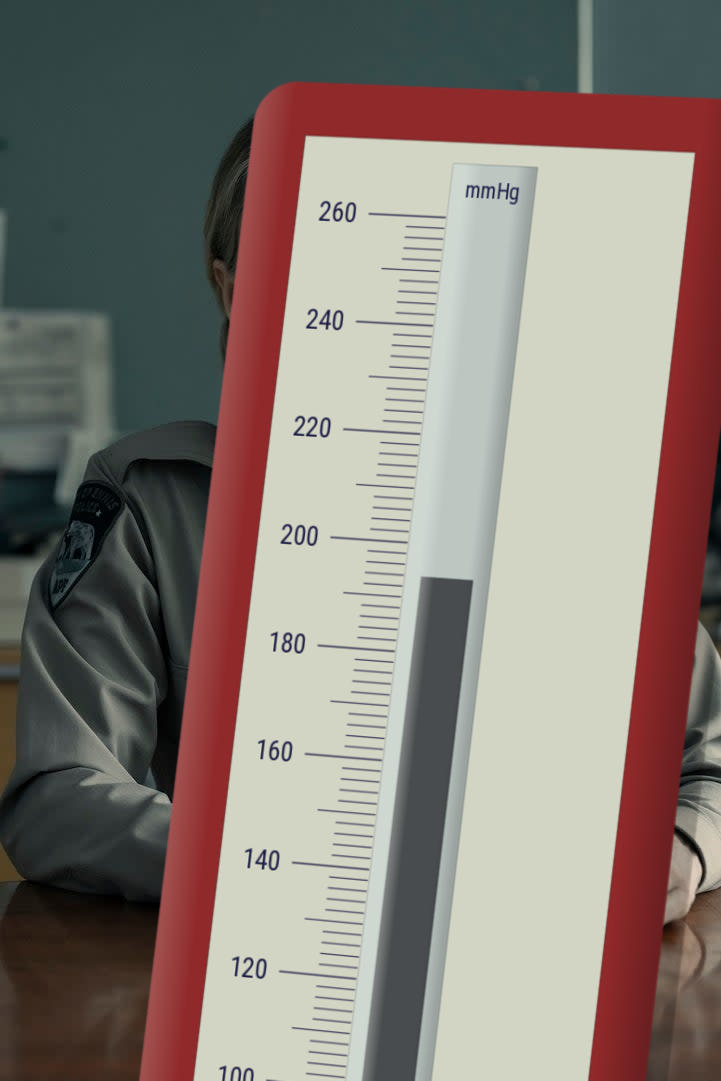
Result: 194
